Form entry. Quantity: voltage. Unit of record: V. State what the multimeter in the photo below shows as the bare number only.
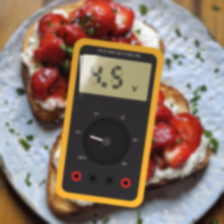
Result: 4.5
